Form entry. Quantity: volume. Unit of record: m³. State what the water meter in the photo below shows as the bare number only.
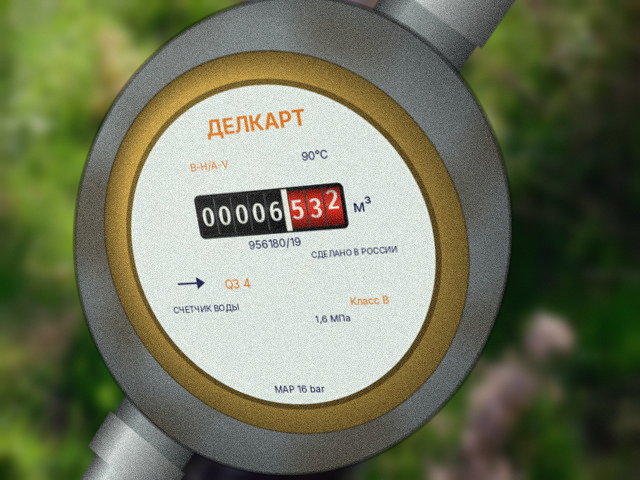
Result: 6.532
